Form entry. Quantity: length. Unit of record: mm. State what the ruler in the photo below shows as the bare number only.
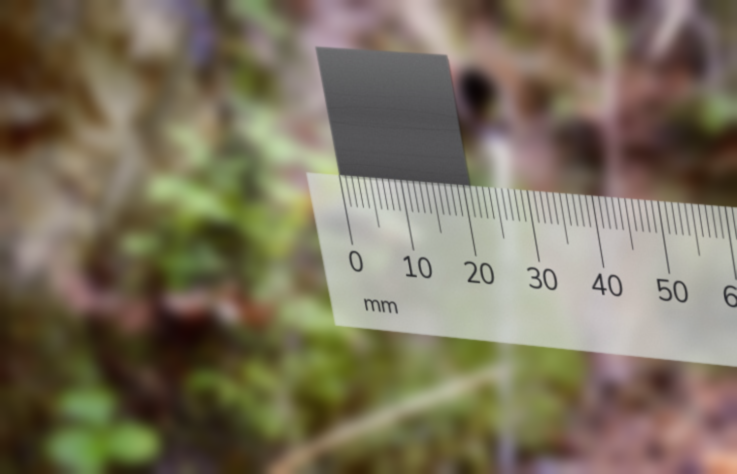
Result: 21
